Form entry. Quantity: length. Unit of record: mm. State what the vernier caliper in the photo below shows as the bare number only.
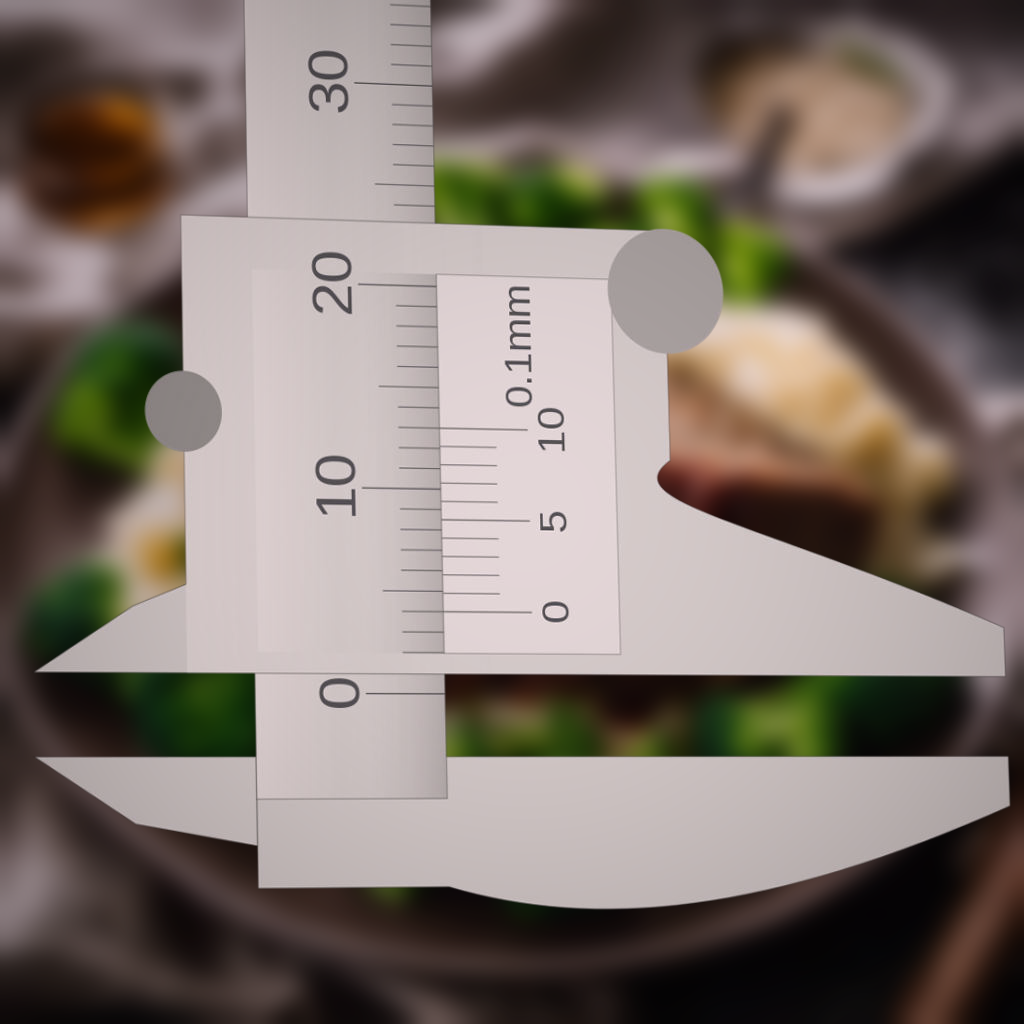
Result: 4.0
